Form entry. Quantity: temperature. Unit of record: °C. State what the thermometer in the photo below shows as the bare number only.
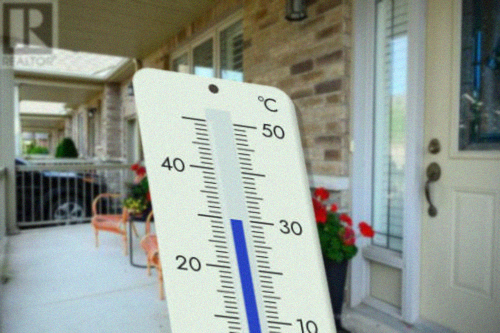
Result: 30
